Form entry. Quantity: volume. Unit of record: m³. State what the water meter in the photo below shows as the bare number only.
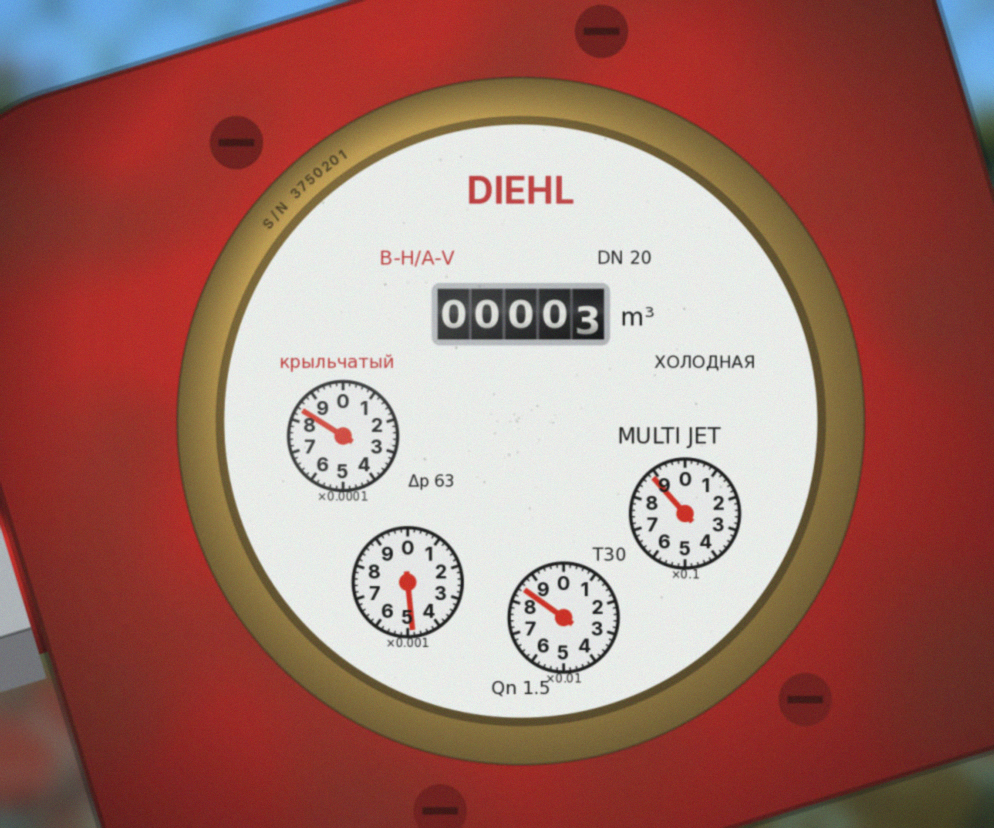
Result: 2.8848
